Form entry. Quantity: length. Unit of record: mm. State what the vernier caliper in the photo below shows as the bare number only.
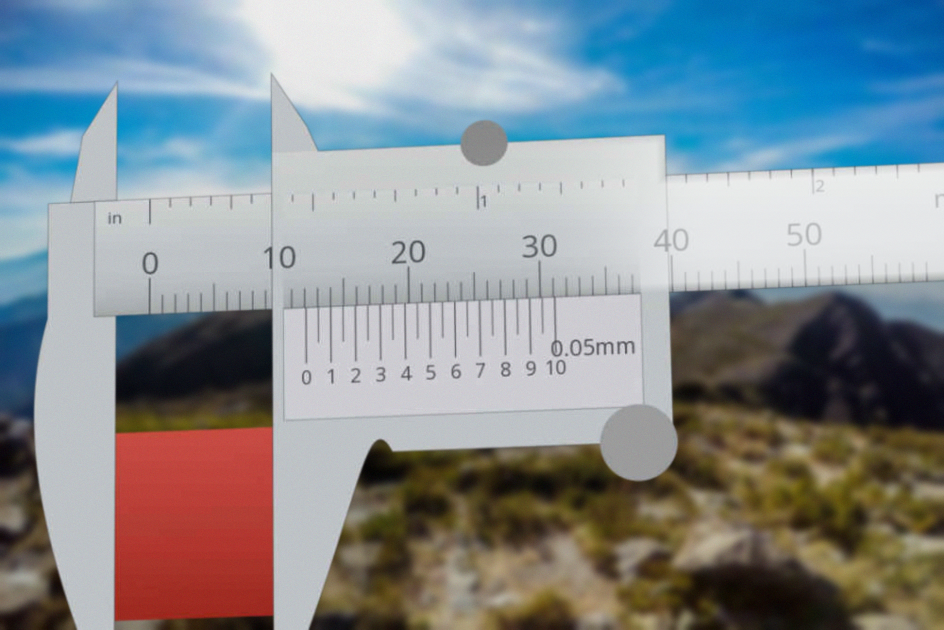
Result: 12.1
